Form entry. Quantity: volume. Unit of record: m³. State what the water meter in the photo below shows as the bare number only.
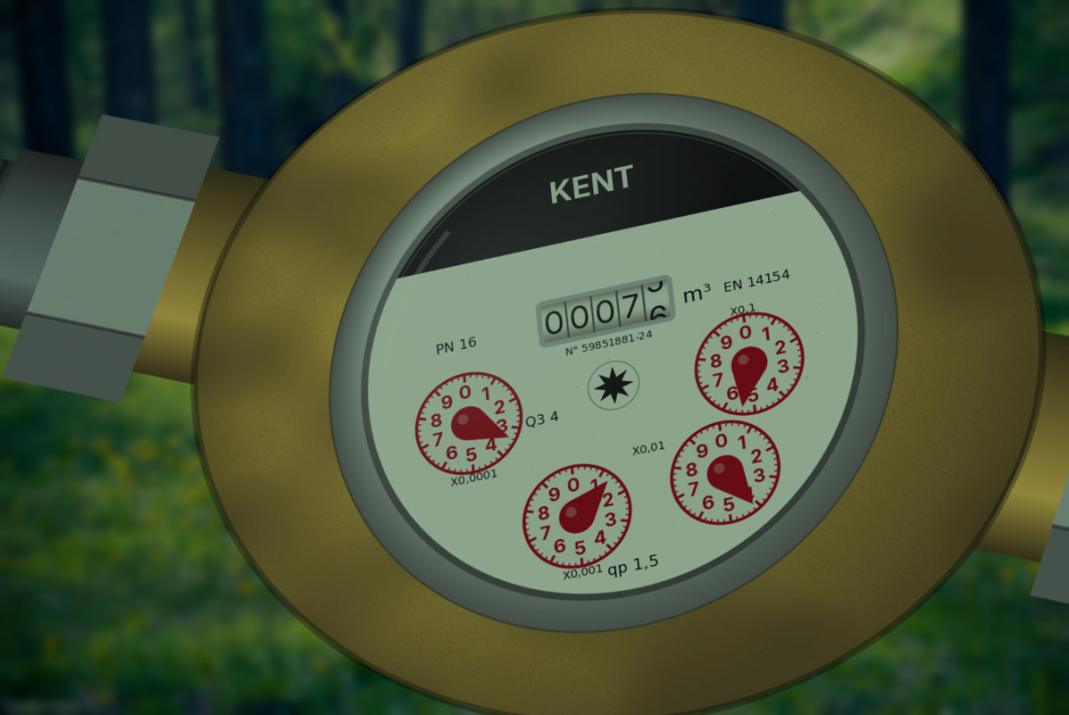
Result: 75.5413
